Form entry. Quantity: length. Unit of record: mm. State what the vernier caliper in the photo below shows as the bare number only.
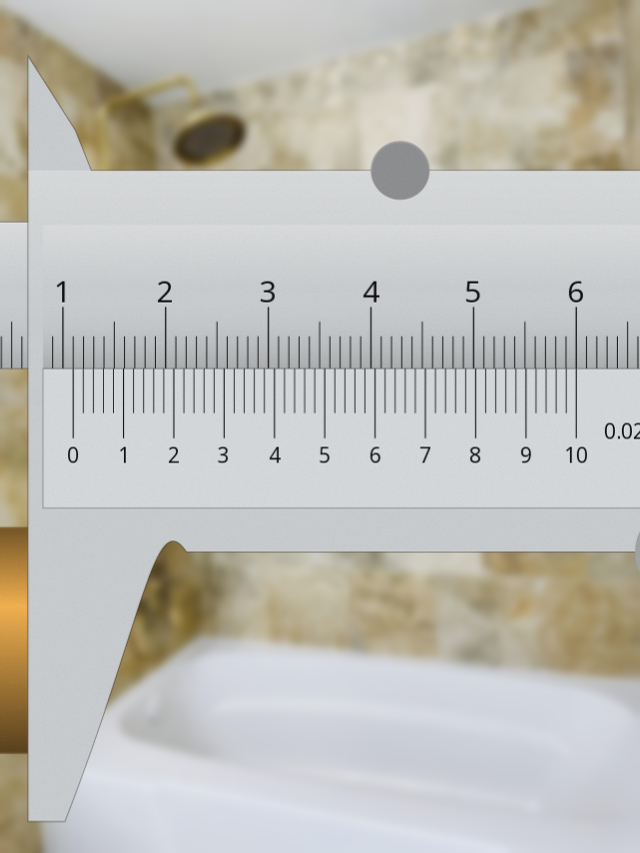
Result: 11.0
